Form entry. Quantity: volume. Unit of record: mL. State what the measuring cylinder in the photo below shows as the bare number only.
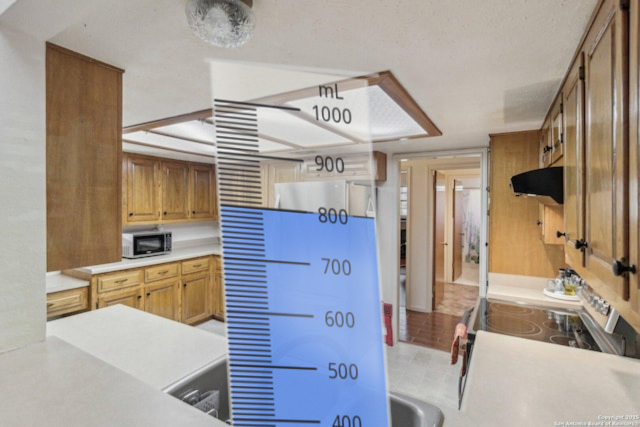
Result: 800
